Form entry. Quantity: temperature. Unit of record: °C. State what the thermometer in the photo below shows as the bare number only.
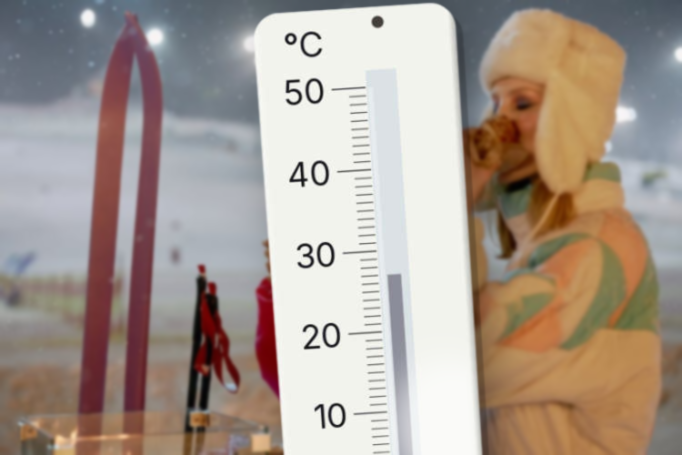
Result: 27
